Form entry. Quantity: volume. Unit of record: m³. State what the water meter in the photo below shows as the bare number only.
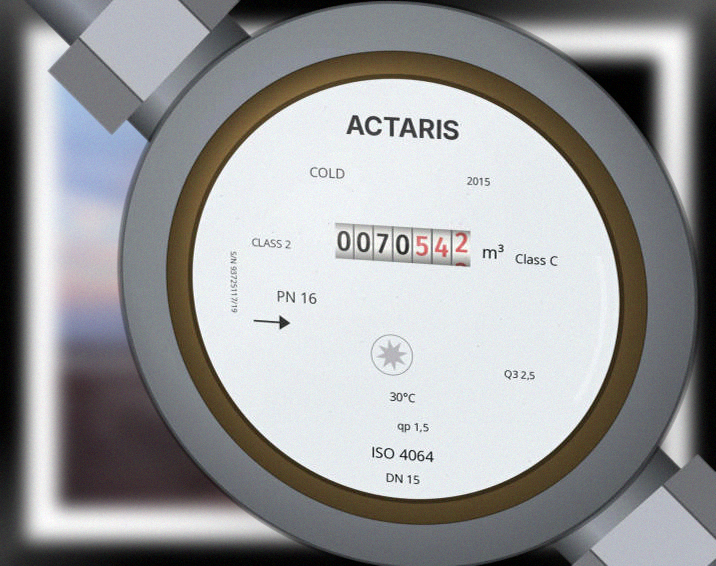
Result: 70.542
